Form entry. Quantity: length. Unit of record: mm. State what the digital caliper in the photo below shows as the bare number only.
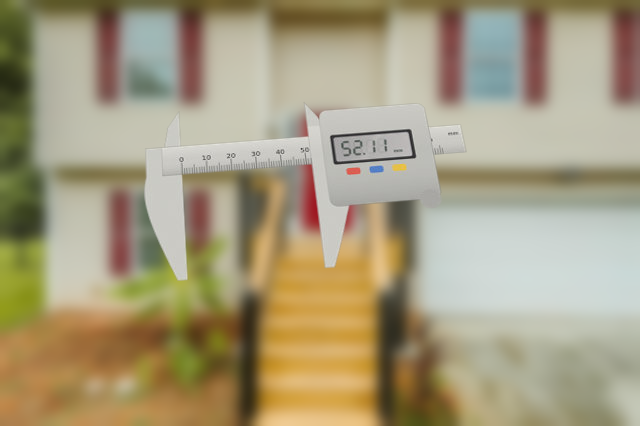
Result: 52.11
